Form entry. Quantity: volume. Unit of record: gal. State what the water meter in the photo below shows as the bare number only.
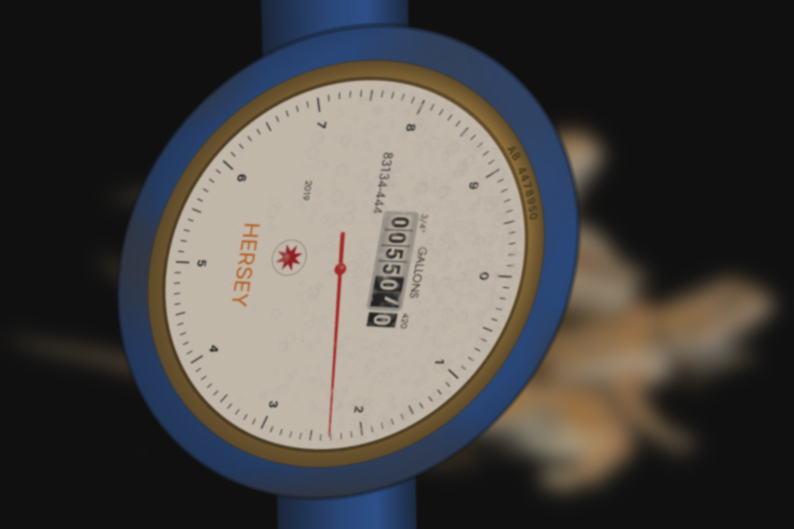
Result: 55072.3
